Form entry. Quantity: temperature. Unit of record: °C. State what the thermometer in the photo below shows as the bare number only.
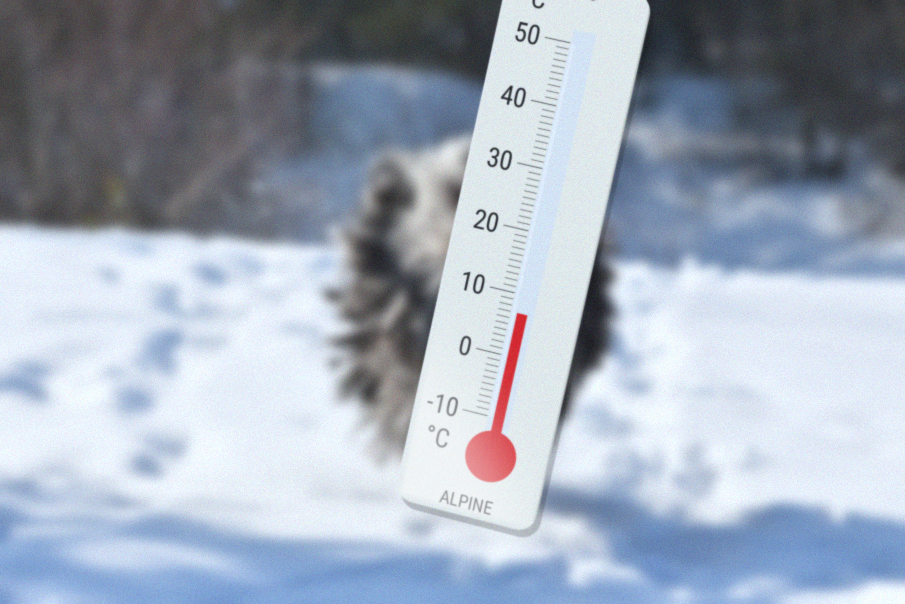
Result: 7
